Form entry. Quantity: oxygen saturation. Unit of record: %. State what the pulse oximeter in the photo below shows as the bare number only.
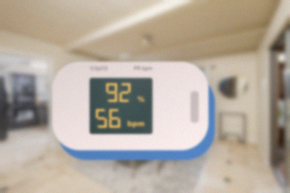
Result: 92
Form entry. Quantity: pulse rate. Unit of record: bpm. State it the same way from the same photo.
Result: 56
